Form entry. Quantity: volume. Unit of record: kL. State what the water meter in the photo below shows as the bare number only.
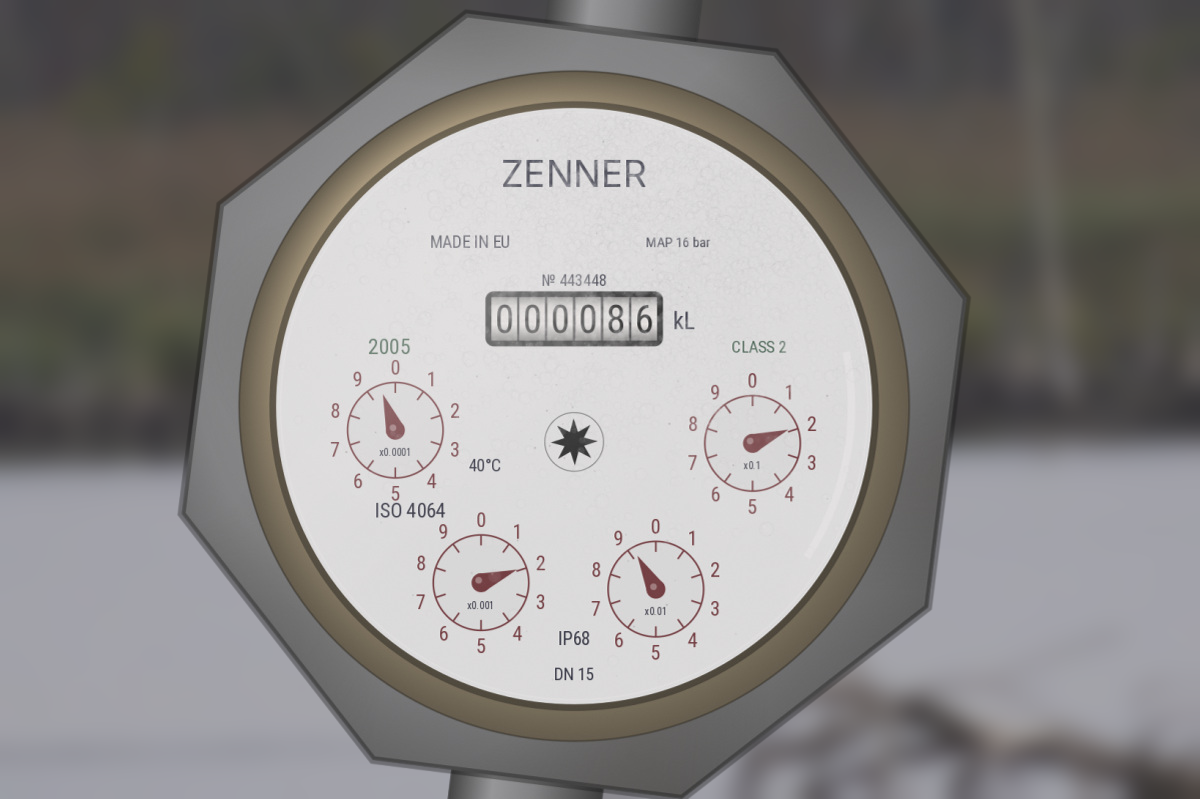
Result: 86.1919
